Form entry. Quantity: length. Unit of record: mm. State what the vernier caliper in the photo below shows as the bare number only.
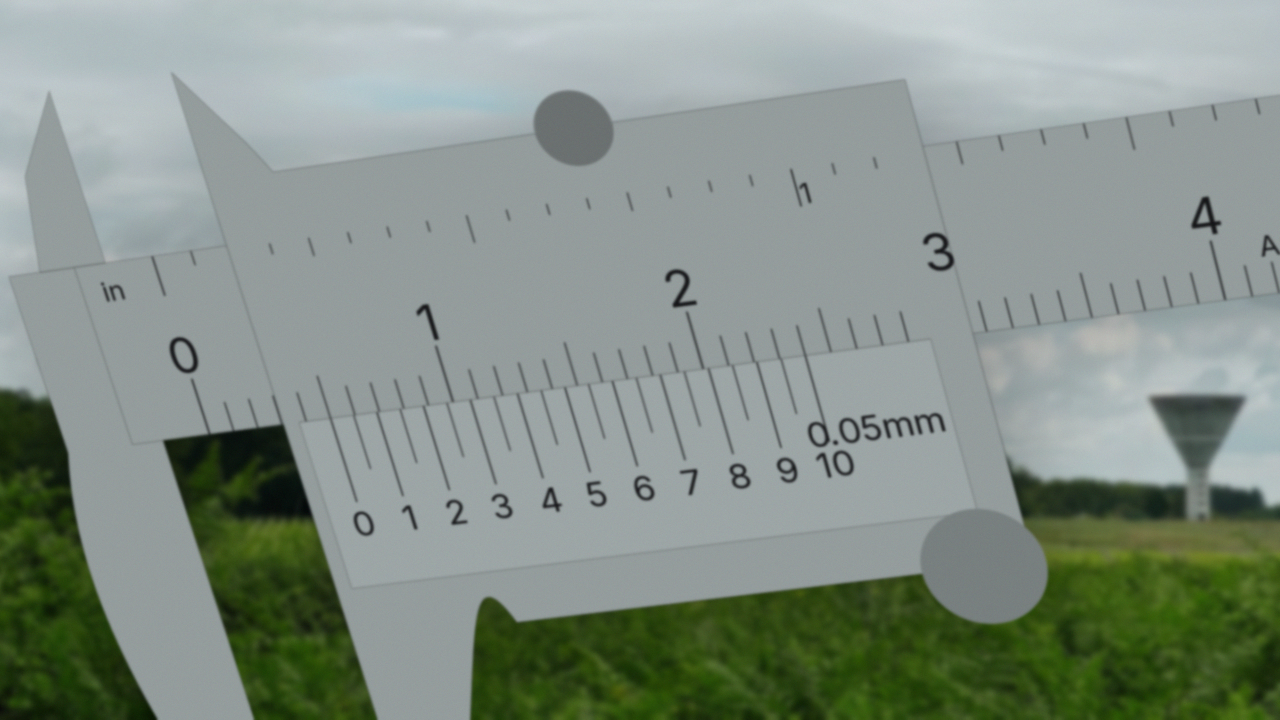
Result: 5.0
